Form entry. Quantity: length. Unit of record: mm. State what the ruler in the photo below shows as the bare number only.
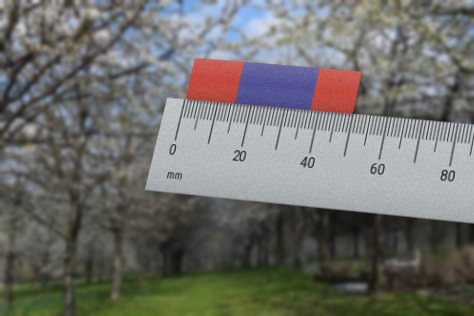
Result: 50
